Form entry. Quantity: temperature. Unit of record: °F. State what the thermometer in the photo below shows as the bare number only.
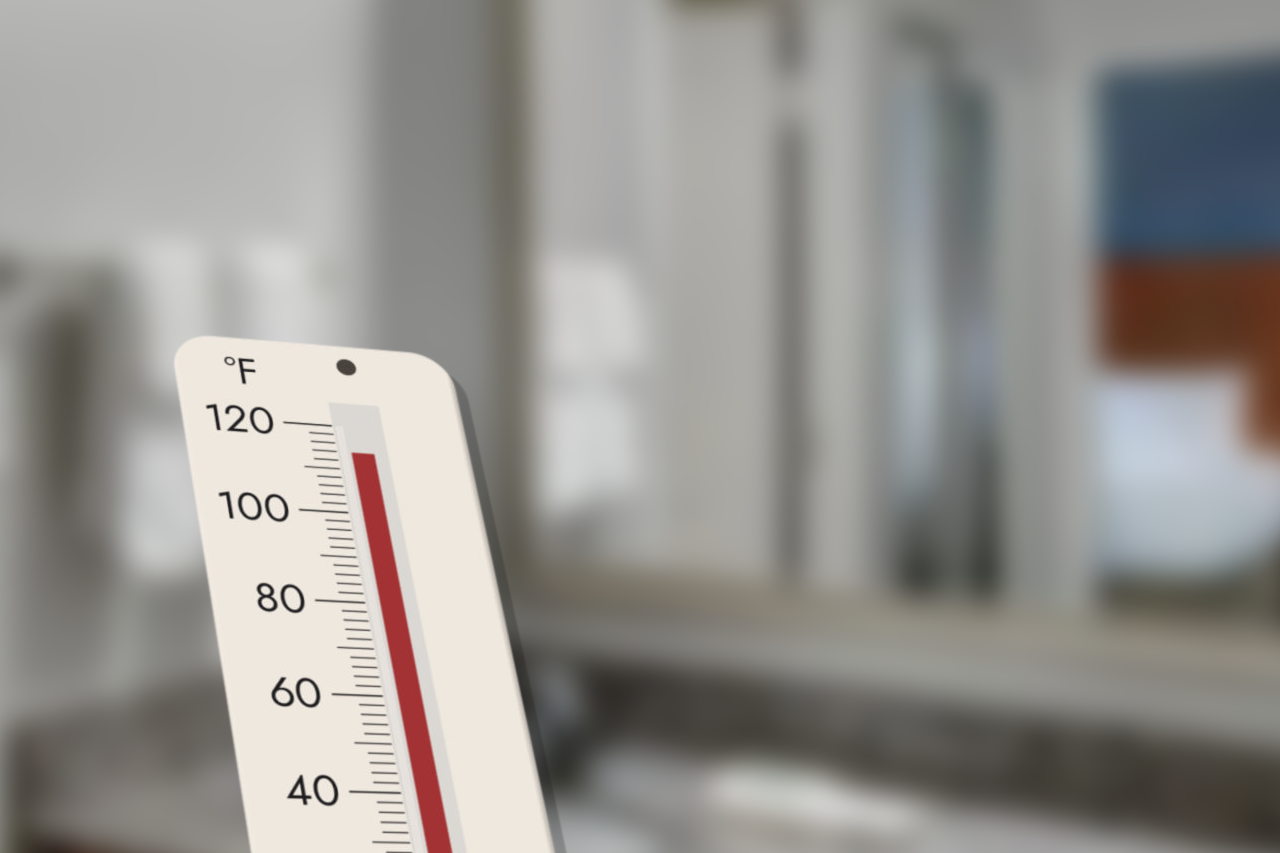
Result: 114
